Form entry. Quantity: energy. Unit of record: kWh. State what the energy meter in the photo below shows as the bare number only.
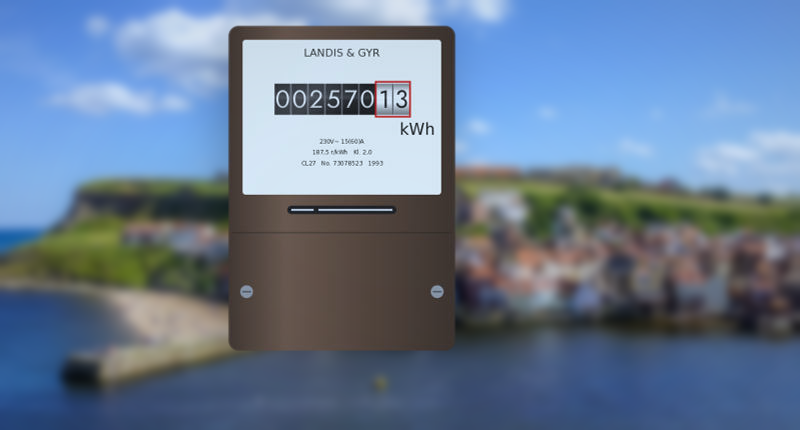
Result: 2570.13
